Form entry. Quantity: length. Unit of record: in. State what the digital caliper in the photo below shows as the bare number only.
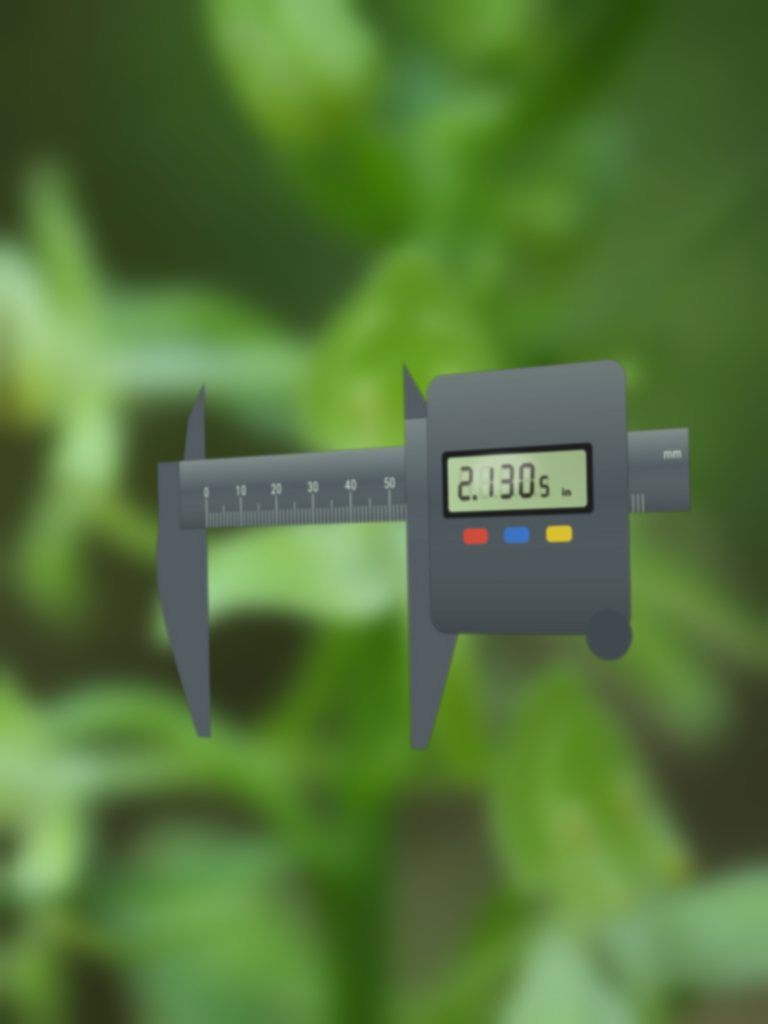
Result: 2.1305
